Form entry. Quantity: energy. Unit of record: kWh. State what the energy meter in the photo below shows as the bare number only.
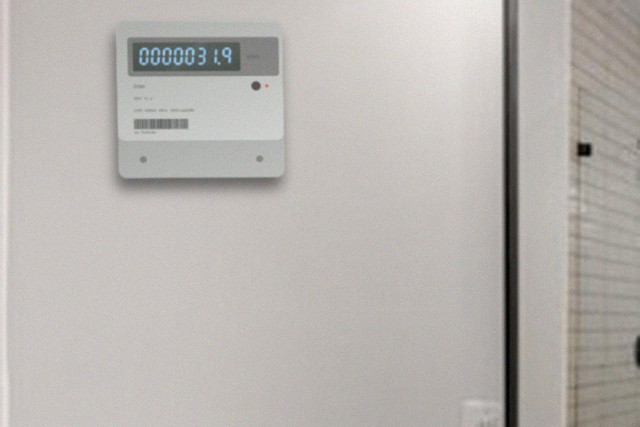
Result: 31.9
